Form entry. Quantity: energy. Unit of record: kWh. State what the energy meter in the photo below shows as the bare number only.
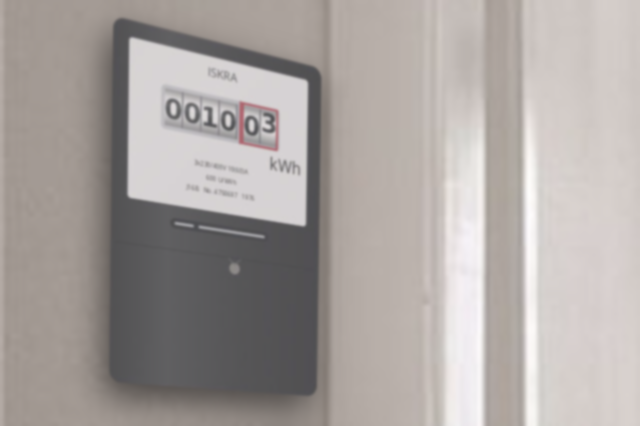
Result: 10.03
